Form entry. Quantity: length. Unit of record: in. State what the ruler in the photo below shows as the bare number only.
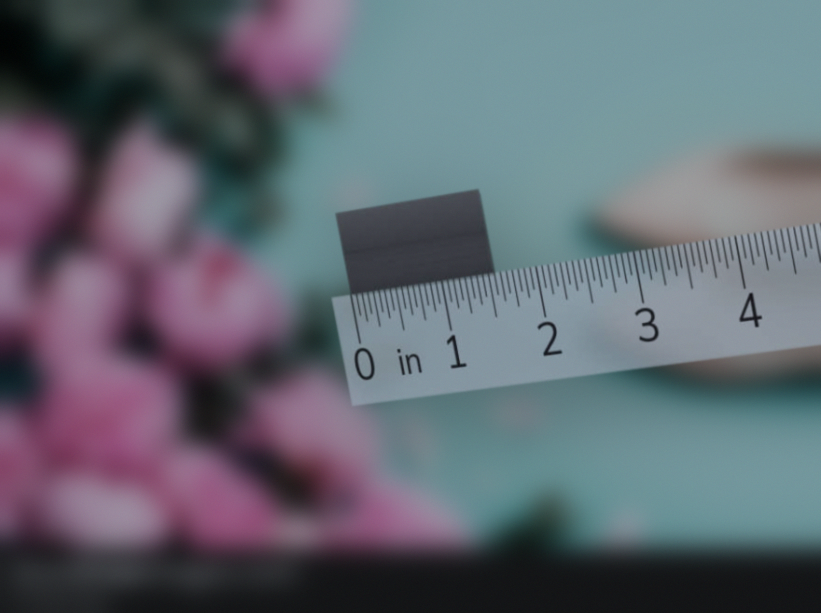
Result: 1.5625
